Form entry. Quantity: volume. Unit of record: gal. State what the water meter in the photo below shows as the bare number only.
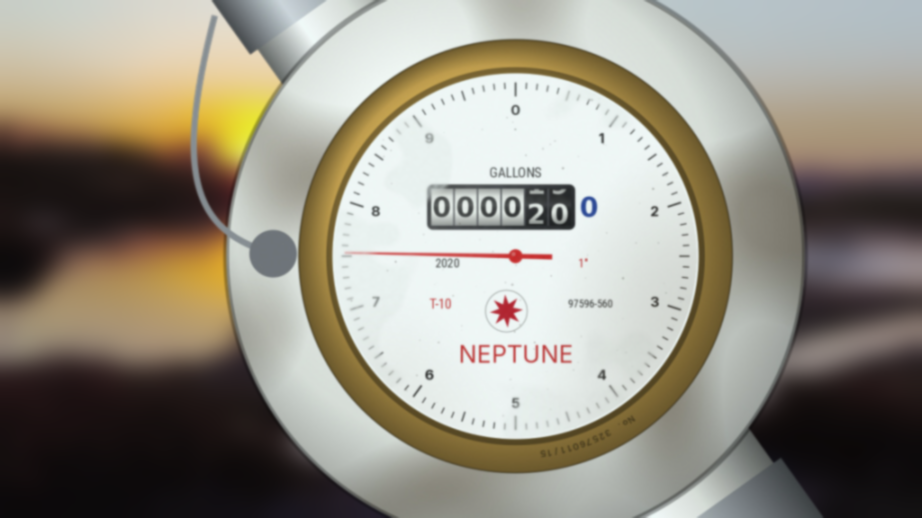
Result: 197.5
